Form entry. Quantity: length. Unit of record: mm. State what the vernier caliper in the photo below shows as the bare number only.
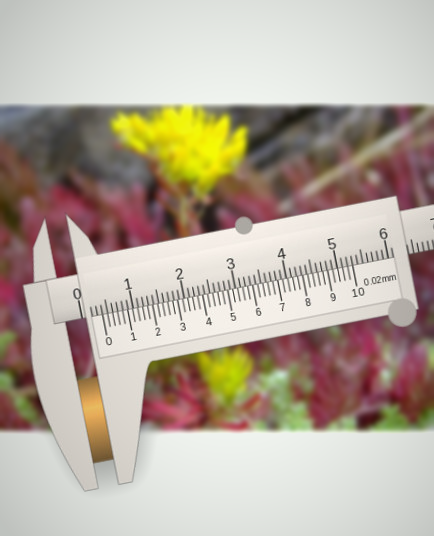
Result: 4.0
